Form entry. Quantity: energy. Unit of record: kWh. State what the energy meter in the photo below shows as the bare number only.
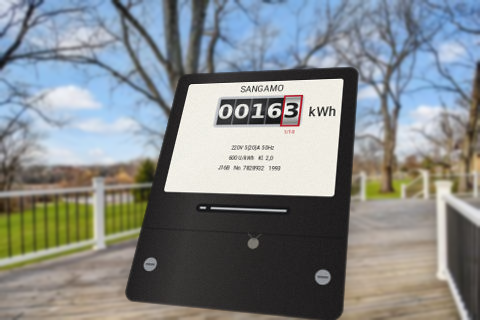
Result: 16.3
